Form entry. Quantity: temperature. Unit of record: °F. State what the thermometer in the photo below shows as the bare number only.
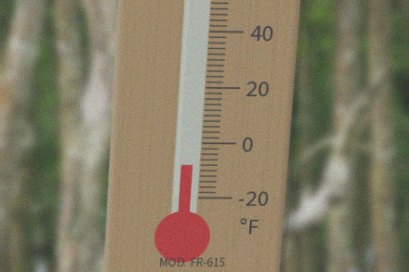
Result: -8
